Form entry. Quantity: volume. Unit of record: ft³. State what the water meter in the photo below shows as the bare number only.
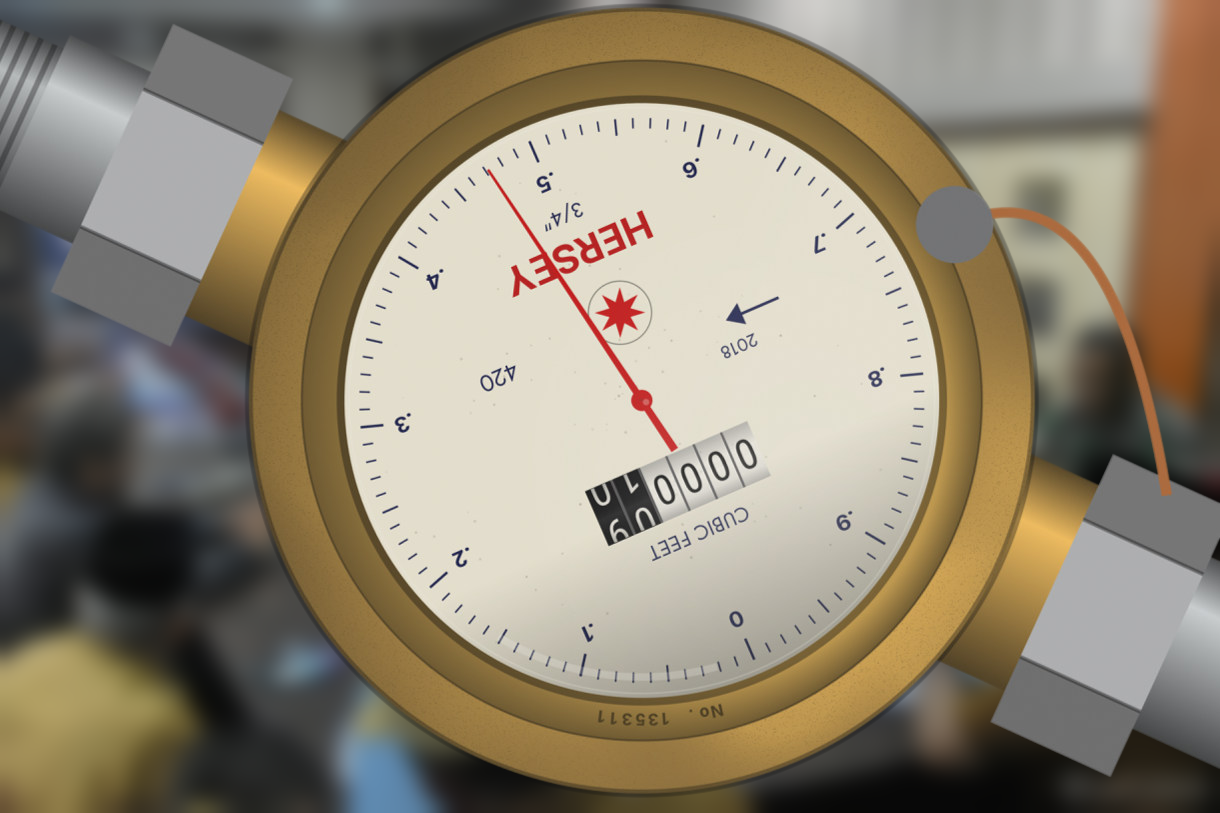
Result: 9.47
